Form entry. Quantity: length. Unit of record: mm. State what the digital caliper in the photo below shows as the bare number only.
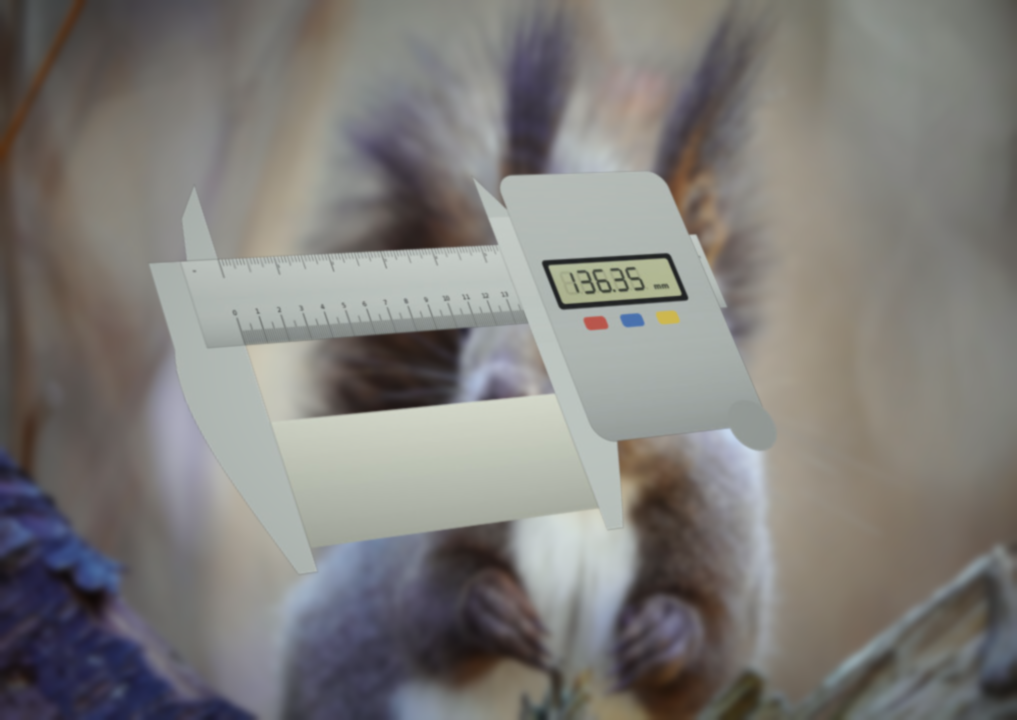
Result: 136.35
